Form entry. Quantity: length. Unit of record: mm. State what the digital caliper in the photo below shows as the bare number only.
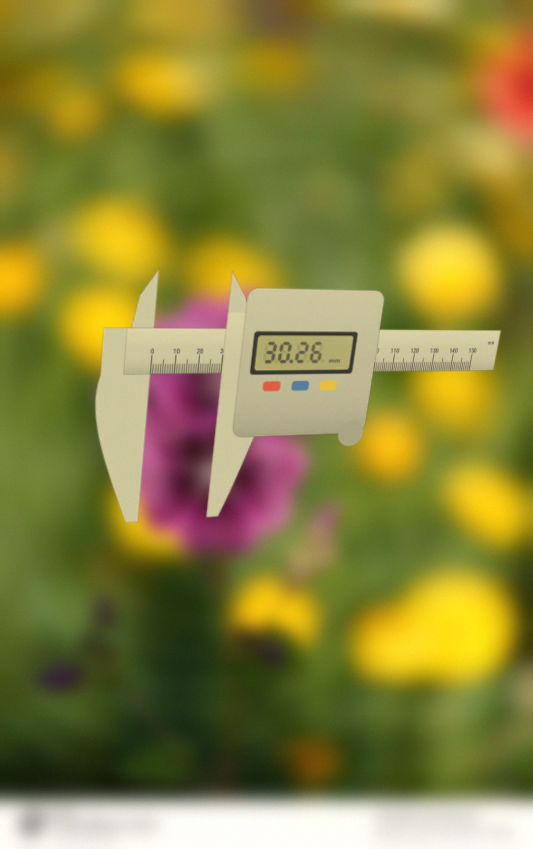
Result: 30.26
